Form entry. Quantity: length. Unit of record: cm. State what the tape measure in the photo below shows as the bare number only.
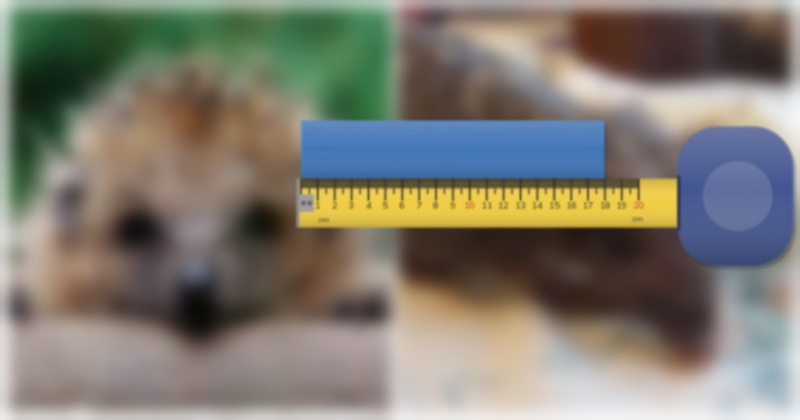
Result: 18
